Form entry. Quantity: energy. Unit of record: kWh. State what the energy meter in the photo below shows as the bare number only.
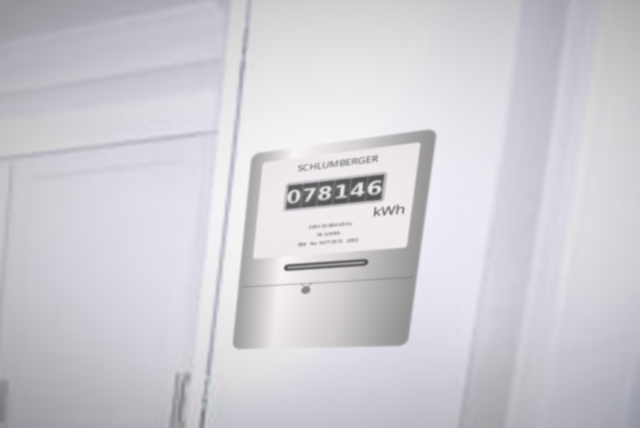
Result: 78146
